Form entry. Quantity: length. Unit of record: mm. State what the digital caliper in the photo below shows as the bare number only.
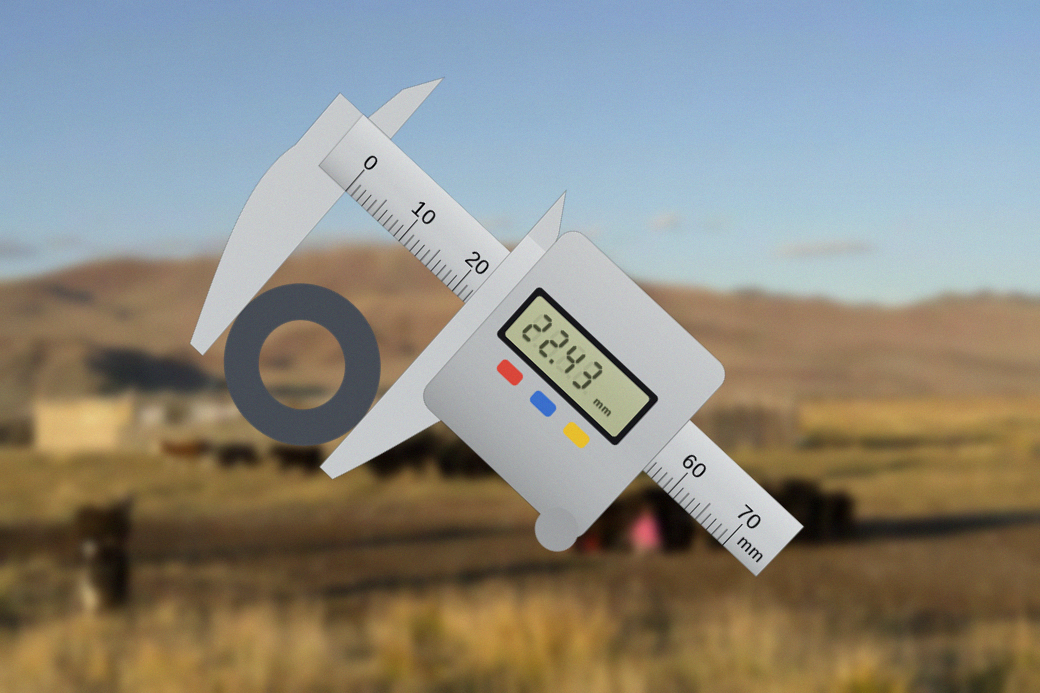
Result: 22.43
